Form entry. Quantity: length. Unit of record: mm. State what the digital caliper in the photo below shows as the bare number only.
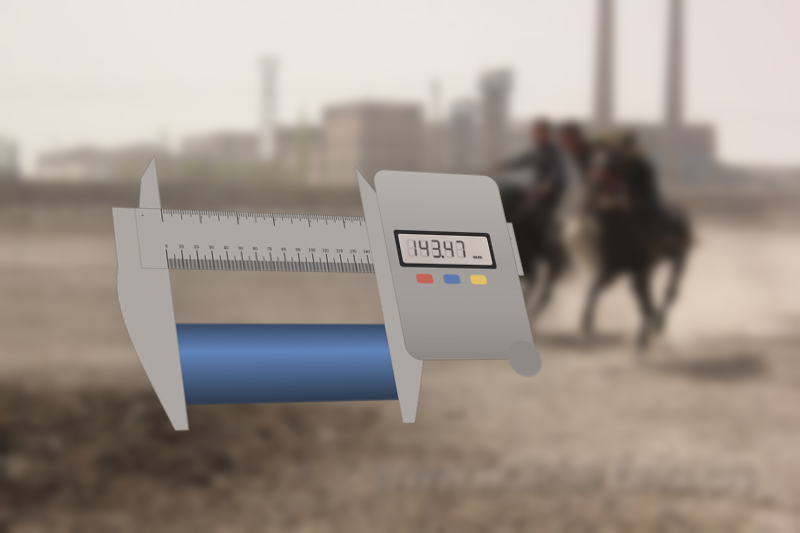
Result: 143.47
